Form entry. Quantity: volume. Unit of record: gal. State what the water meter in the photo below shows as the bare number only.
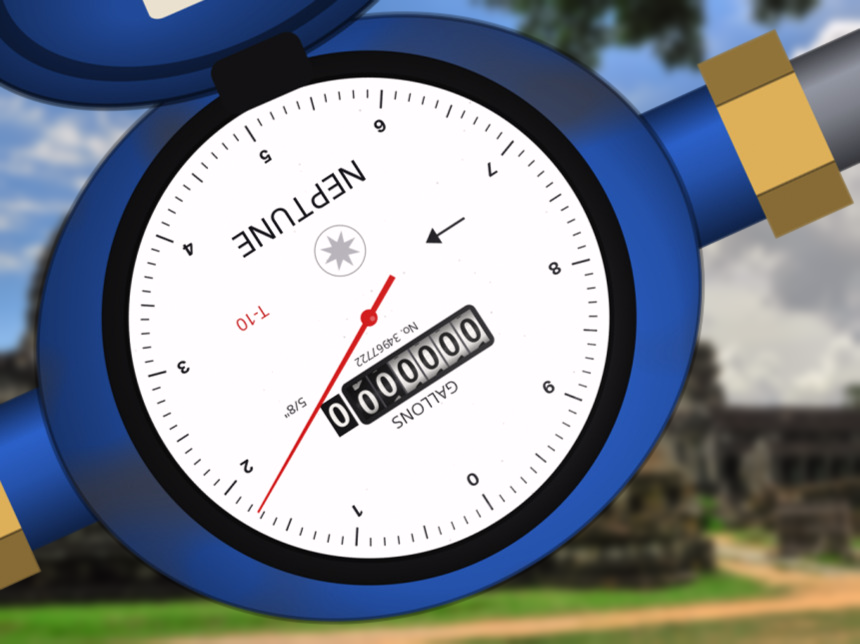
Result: 1.7
